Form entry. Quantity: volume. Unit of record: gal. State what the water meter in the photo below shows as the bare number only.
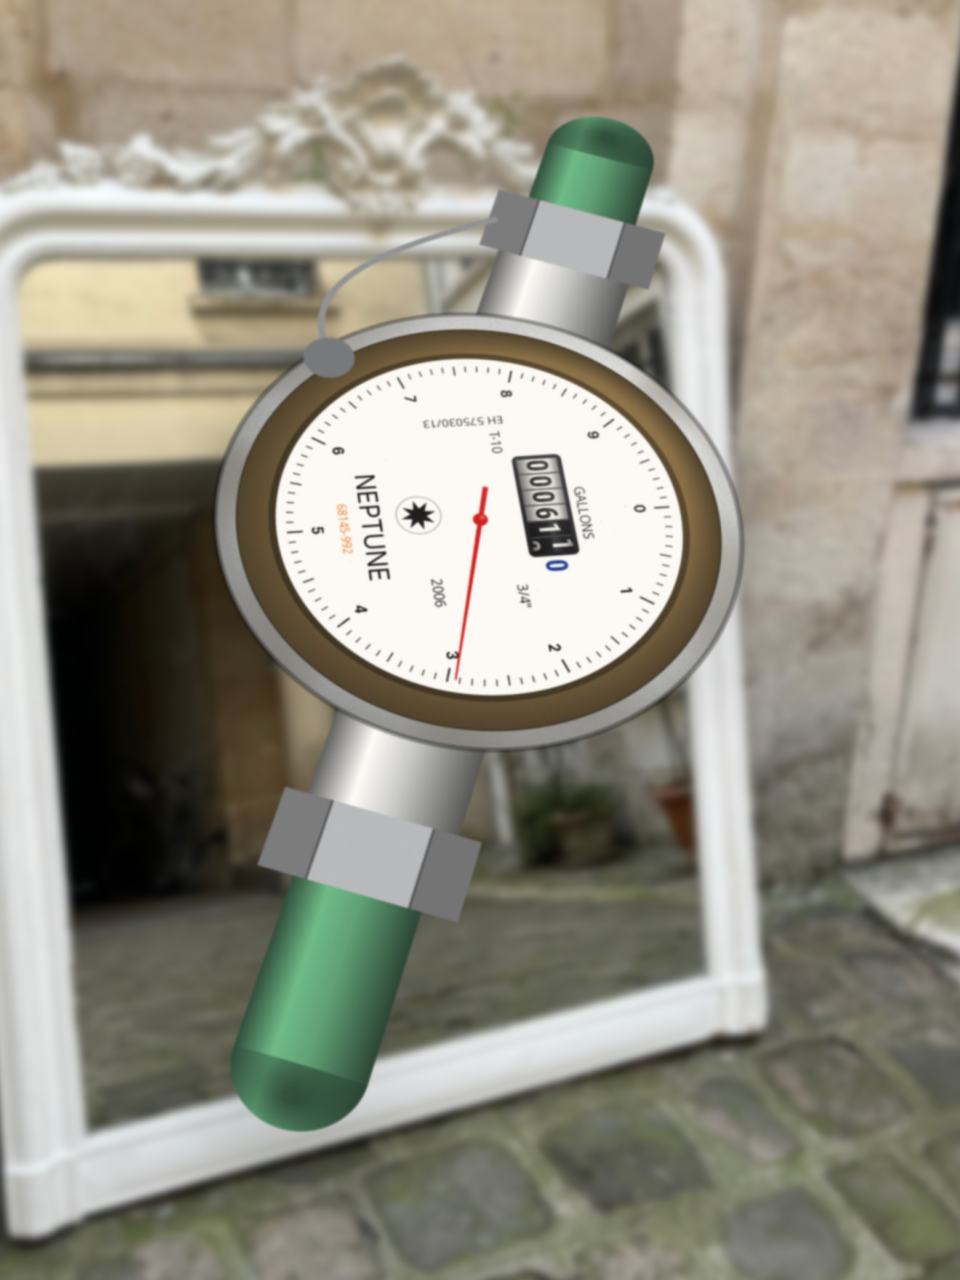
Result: 6112.9
